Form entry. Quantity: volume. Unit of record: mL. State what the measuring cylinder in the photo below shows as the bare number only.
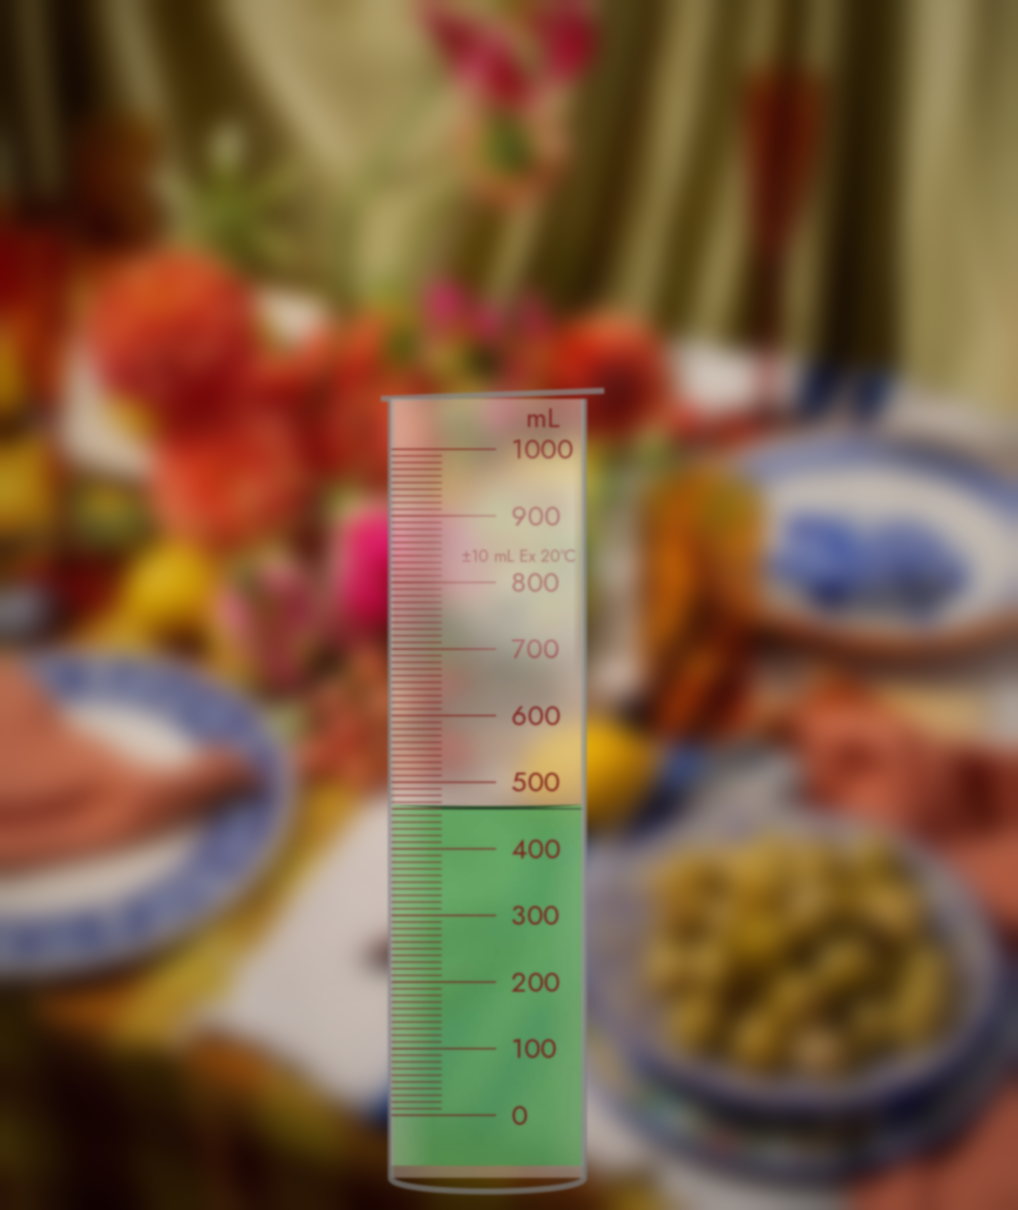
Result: 460
